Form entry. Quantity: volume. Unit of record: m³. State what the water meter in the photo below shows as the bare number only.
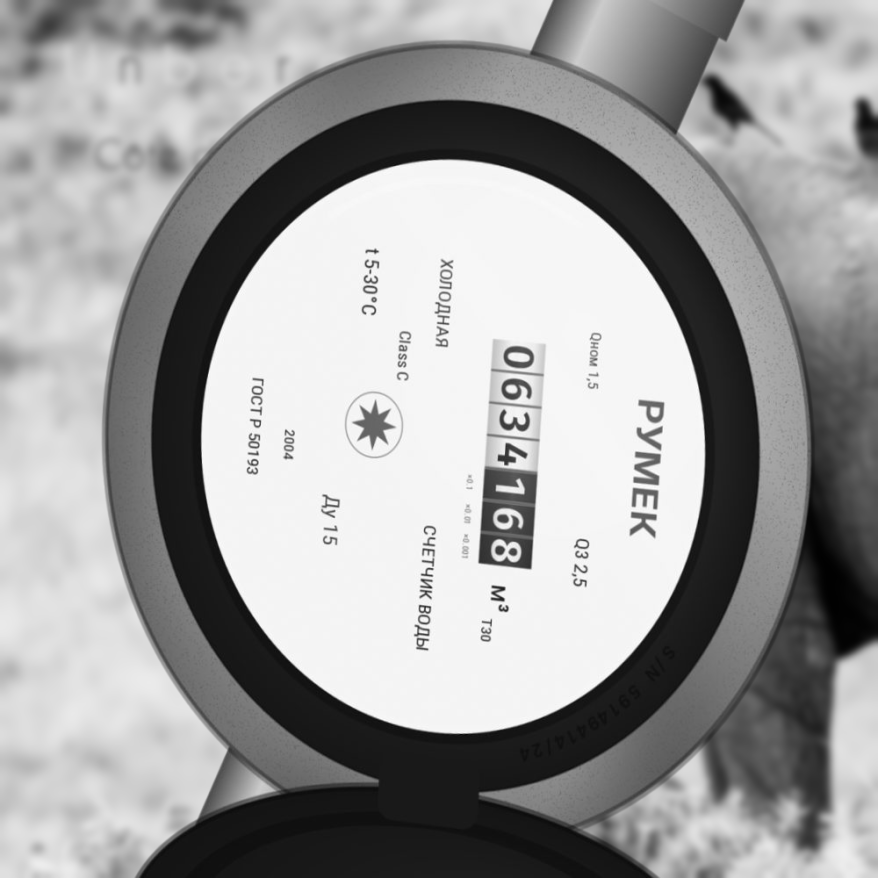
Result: 634.168
